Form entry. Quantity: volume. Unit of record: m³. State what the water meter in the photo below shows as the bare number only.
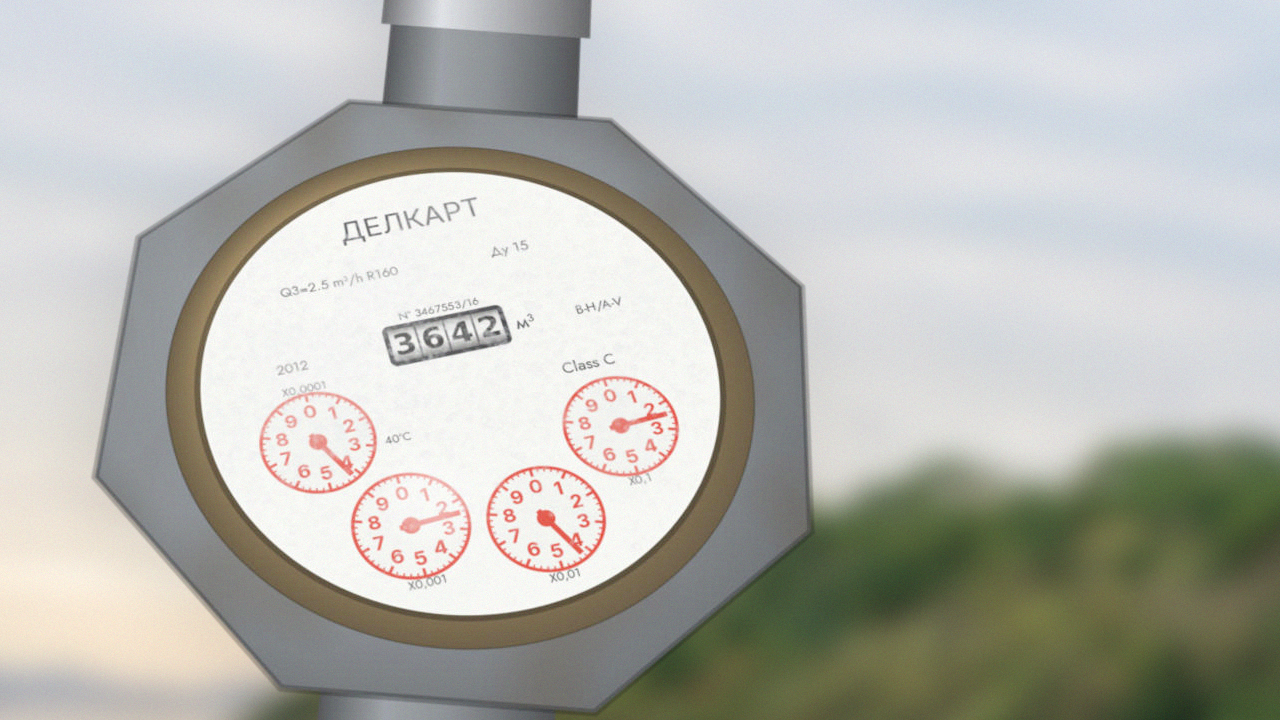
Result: 3642.2424
